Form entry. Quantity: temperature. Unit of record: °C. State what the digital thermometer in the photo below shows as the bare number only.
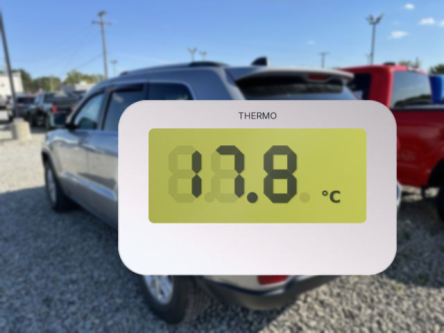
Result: 17.8
